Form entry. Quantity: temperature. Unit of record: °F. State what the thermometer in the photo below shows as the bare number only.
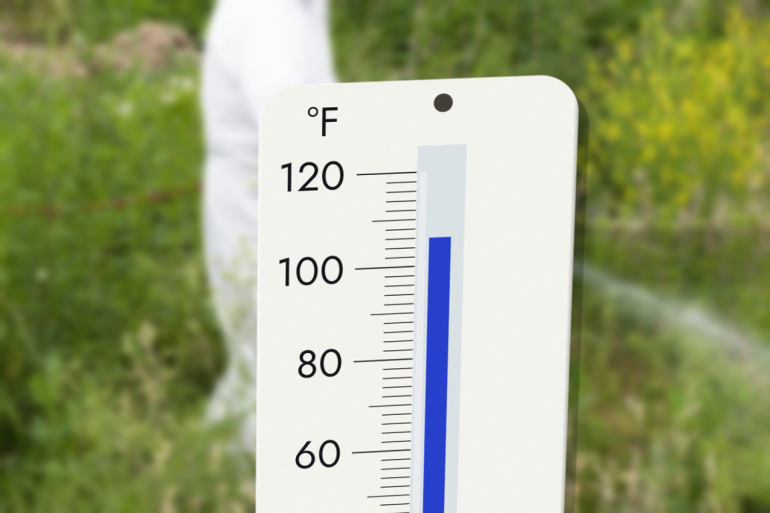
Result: 106
